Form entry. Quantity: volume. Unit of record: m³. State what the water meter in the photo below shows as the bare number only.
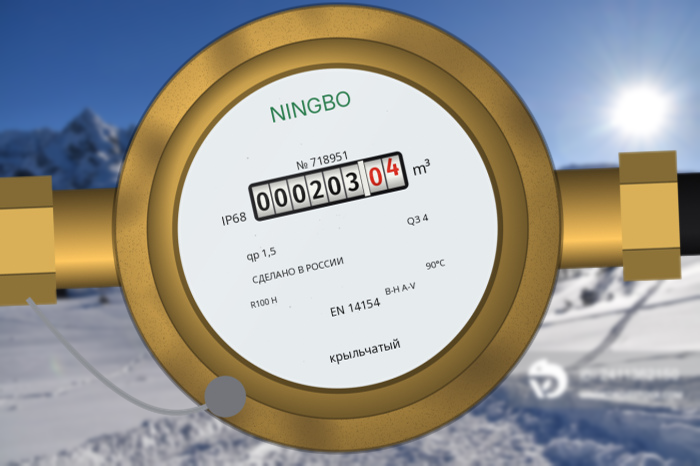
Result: 203.04
